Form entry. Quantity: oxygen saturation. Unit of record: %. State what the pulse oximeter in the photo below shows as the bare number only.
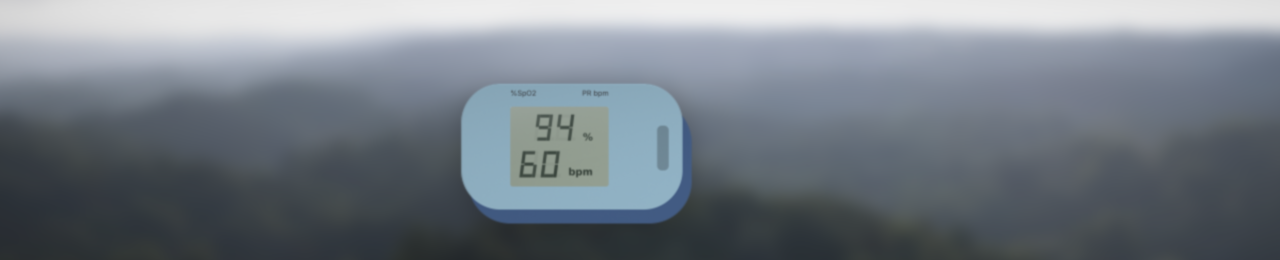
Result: 94
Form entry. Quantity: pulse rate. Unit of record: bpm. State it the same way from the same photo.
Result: 60
